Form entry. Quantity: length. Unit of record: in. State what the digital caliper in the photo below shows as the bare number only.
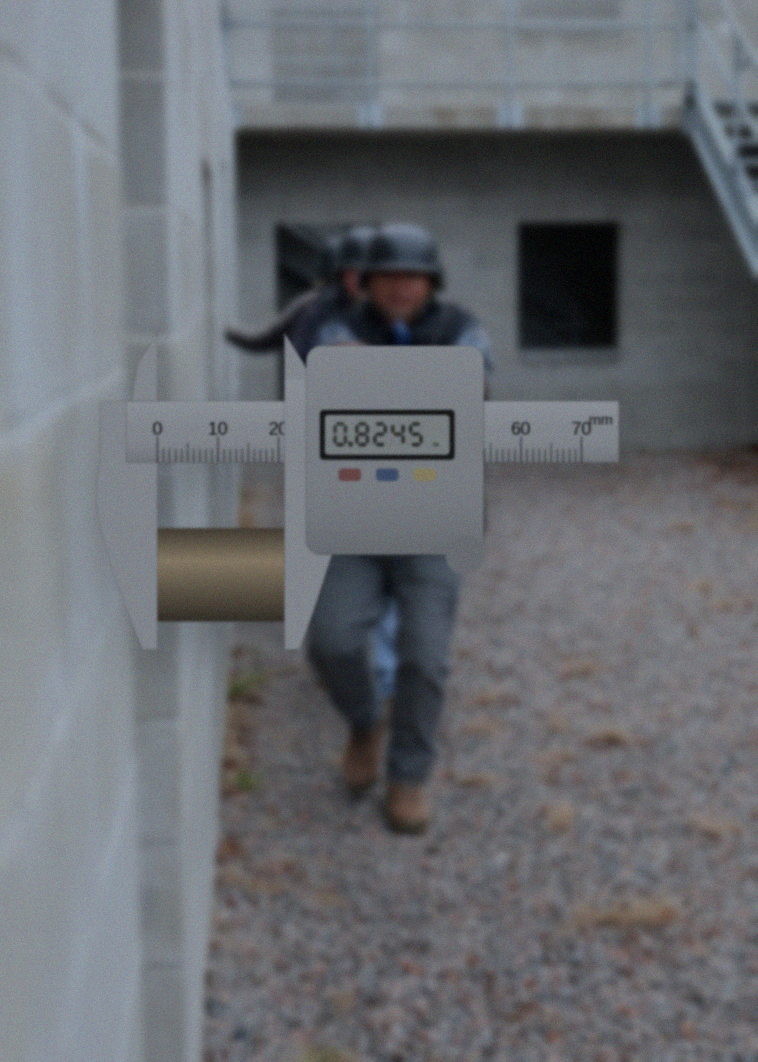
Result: 0.8245
